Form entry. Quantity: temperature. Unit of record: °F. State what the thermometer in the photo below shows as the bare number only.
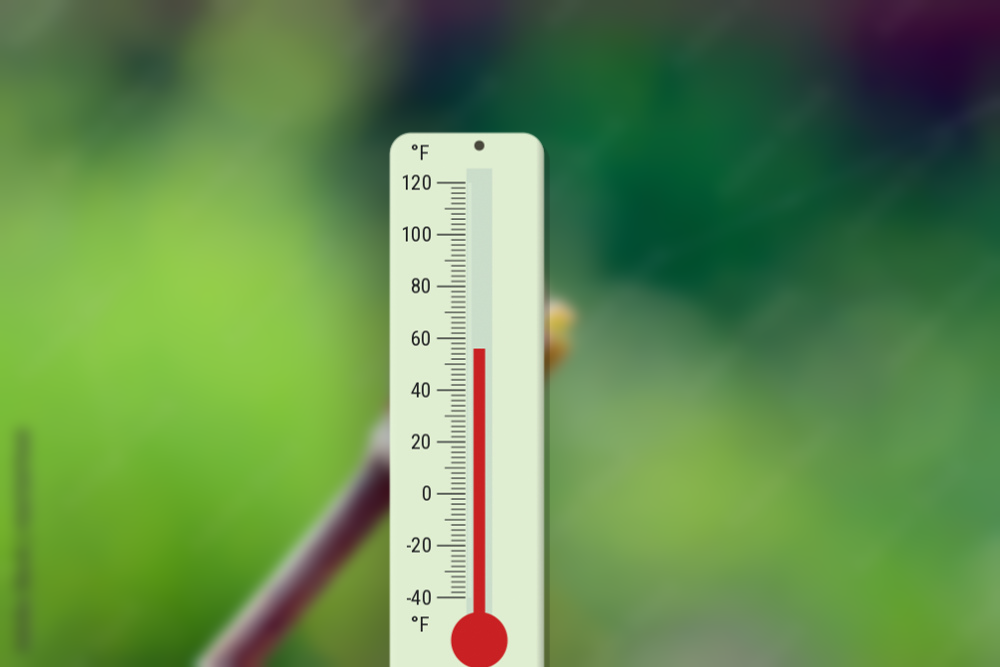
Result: 56
